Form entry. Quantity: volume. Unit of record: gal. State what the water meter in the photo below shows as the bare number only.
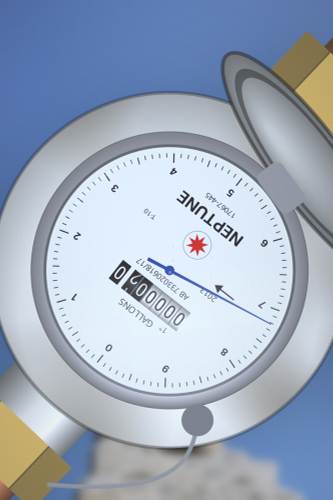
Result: 17.2
